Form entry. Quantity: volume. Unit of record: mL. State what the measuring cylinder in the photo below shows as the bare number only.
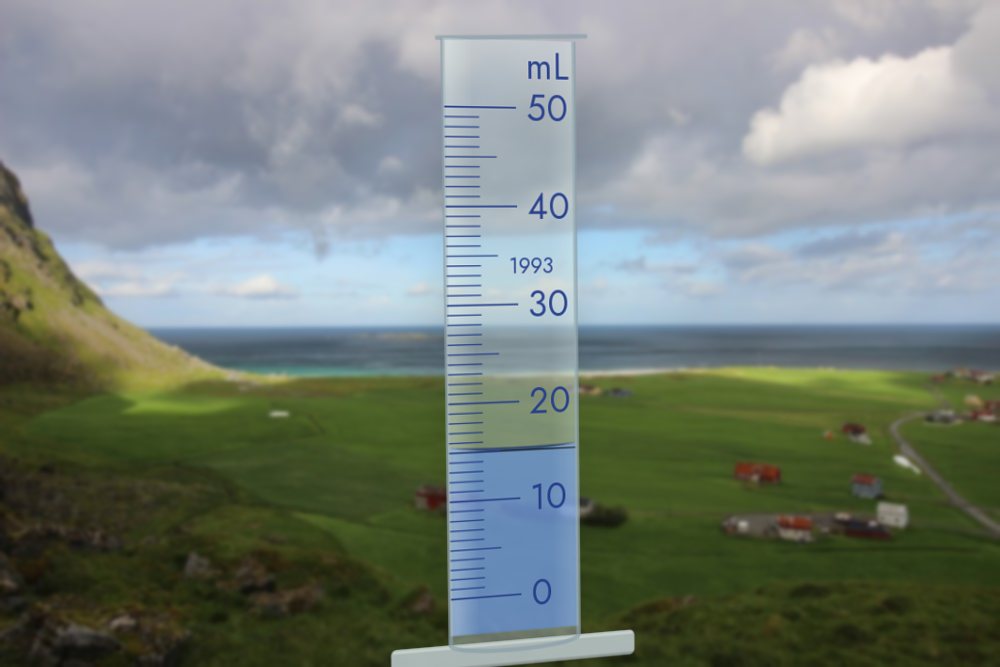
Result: 15
